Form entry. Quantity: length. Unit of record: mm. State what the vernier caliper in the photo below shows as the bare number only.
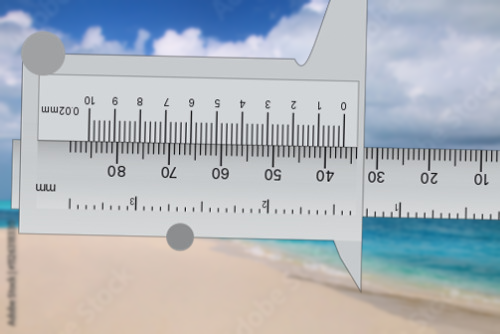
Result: 36.5
